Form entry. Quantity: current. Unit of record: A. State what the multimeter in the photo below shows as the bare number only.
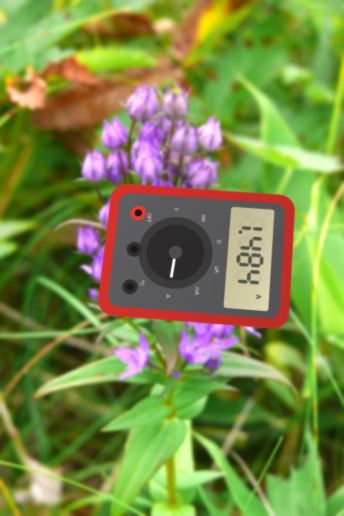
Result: 1.484
